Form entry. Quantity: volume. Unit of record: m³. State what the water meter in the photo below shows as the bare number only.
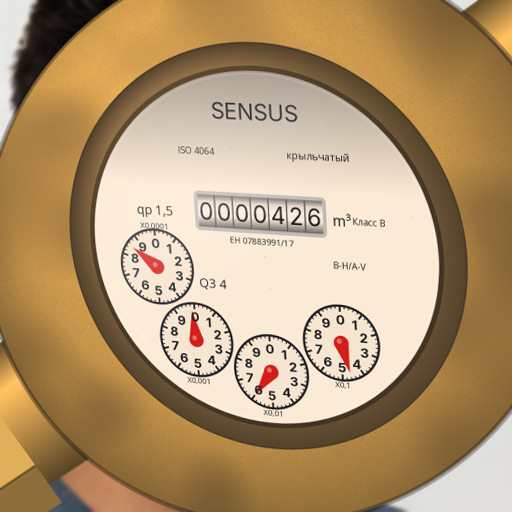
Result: 426.4598
